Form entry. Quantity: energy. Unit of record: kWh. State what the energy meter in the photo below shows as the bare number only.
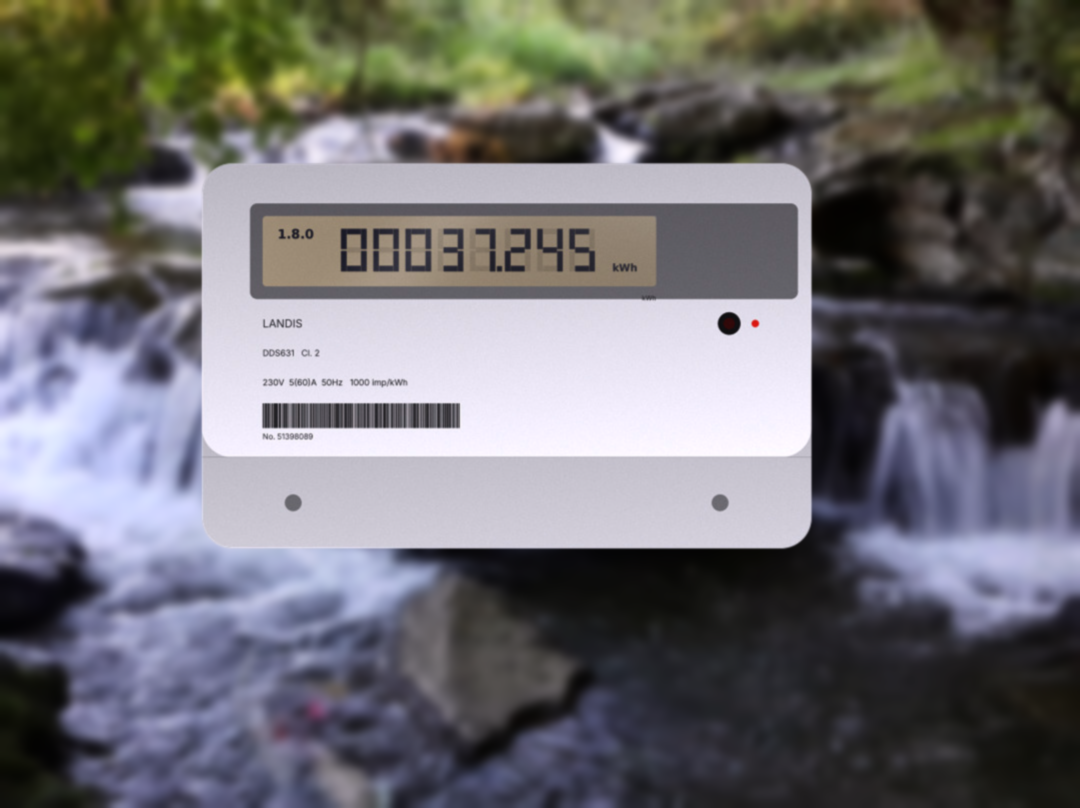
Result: 37.245
